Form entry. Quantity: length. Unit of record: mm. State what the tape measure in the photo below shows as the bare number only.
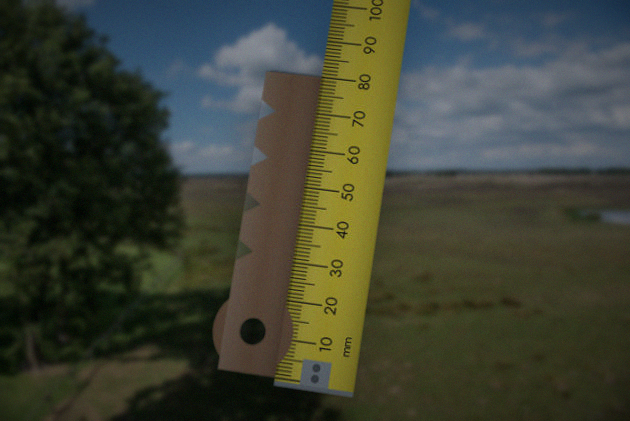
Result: 80
